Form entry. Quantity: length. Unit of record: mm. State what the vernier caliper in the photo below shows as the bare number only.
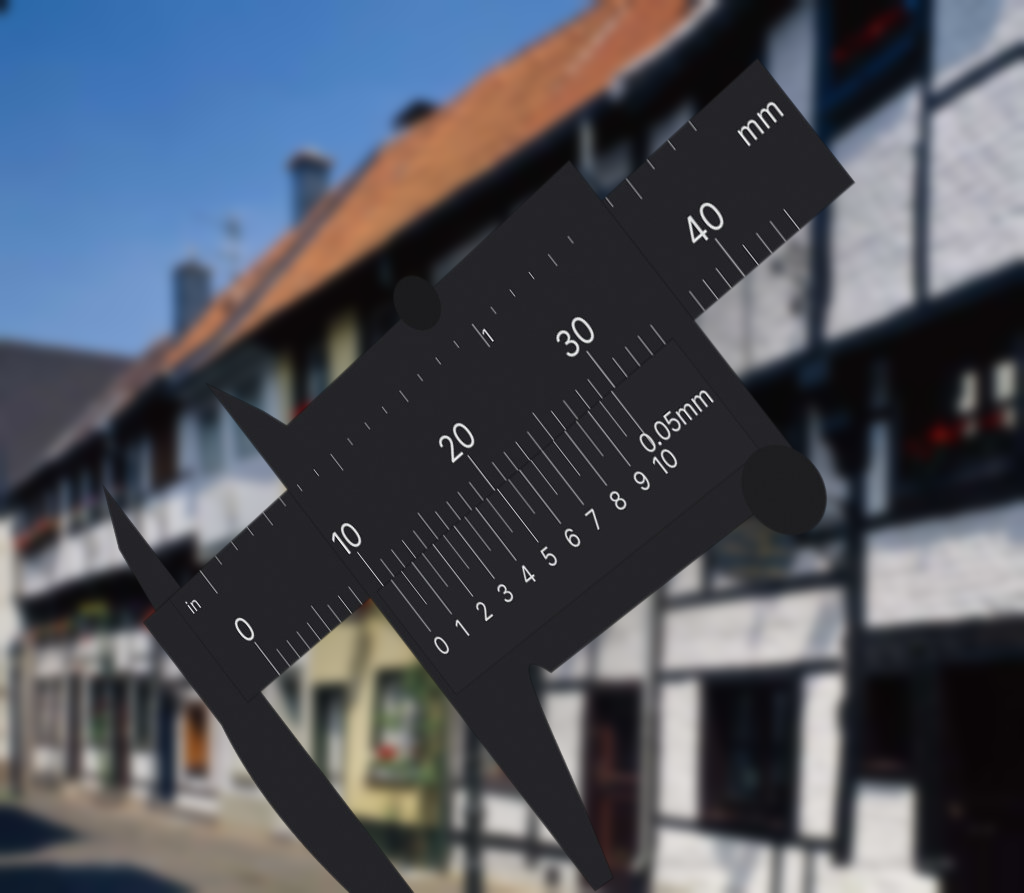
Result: 10.7
